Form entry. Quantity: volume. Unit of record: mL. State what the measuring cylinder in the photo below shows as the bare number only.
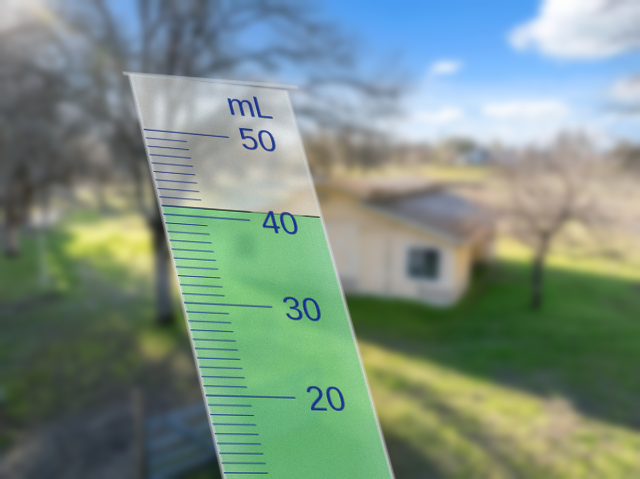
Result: 41
